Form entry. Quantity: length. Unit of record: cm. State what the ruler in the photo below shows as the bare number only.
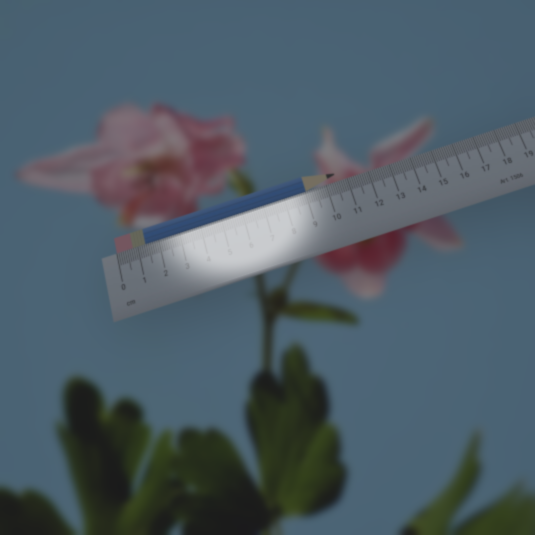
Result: 10.5
